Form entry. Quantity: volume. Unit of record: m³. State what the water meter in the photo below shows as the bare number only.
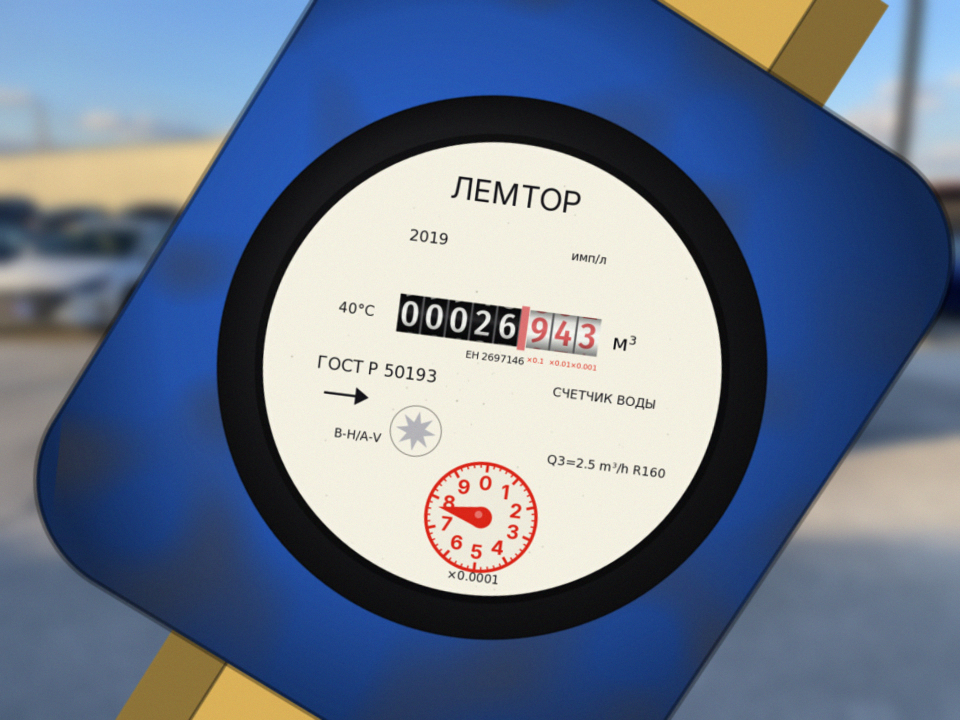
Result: 26.9437
